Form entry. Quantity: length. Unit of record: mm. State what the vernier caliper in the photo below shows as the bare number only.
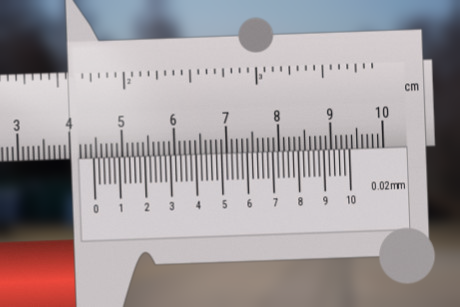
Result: 44.5
